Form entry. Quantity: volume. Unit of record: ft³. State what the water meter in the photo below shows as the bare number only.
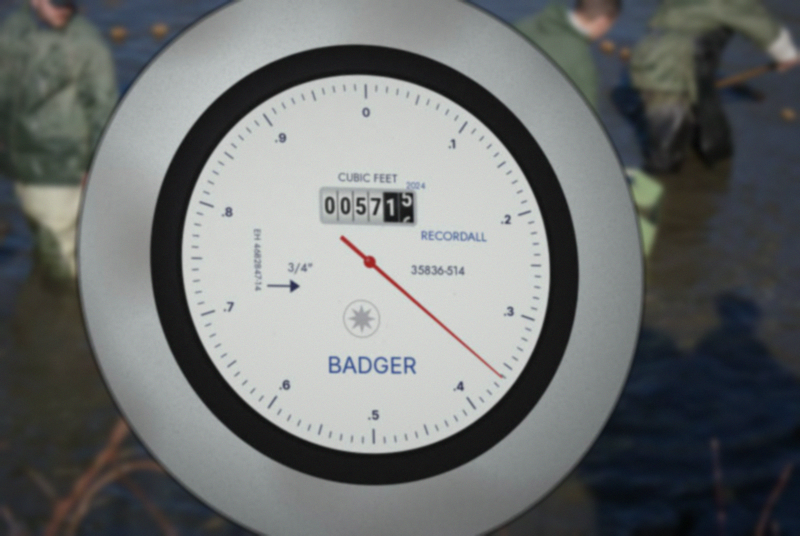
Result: 5715.36
